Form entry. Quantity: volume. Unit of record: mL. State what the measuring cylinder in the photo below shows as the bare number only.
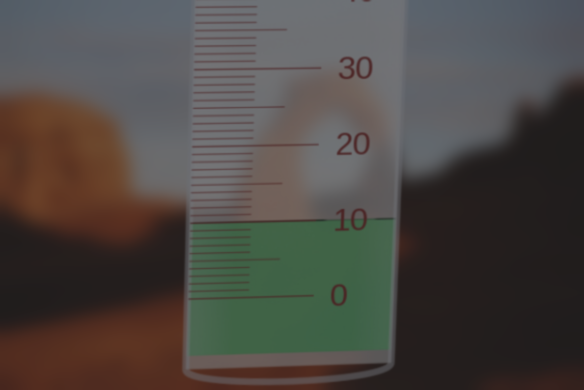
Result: 10
